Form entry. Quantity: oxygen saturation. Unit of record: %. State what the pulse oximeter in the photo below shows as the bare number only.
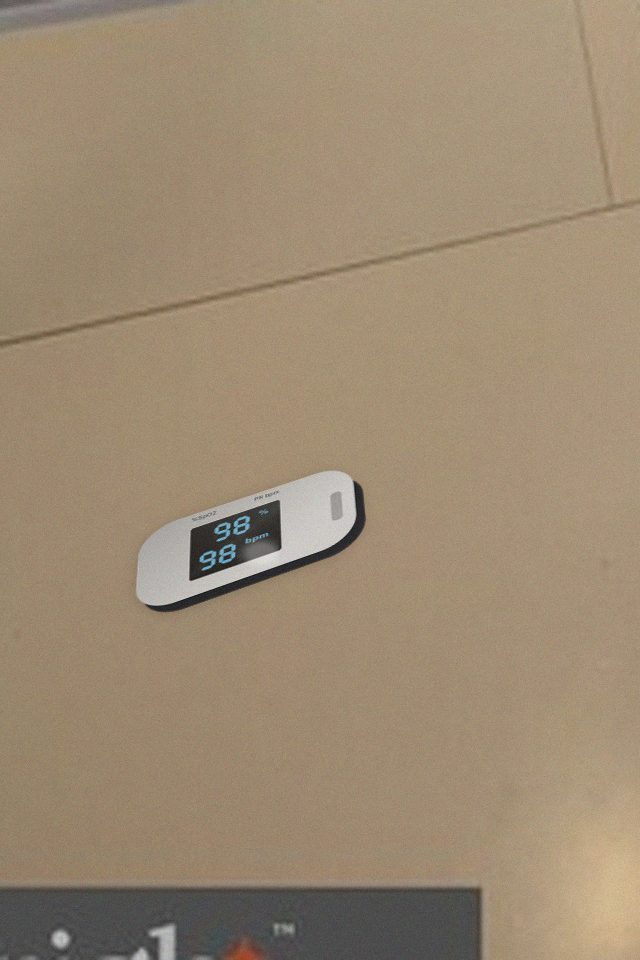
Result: 98
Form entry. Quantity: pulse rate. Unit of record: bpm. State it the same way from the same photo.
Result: 98
